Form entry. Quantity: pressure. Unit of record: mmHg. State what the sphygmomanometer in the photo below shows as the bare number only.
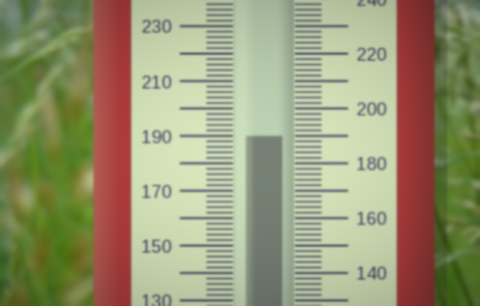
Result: 190
